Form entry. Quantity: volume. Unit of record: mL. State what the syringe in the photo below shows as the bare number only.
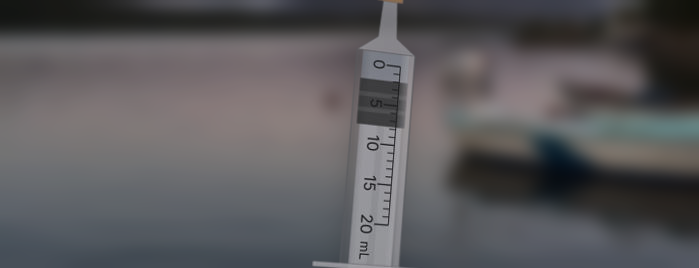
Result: 2
